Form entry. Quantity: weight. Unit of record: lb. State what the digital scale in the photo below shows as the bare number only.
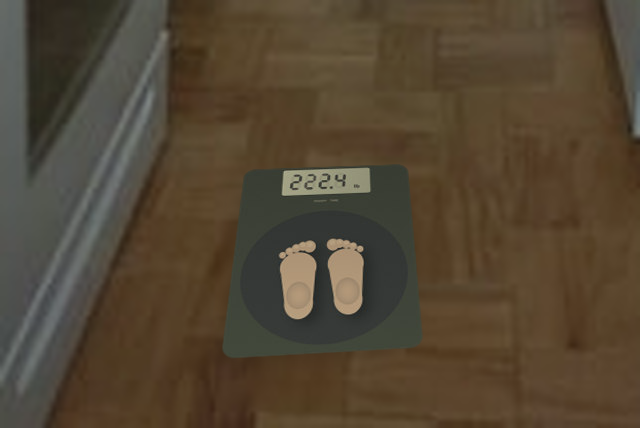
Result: 222.4
